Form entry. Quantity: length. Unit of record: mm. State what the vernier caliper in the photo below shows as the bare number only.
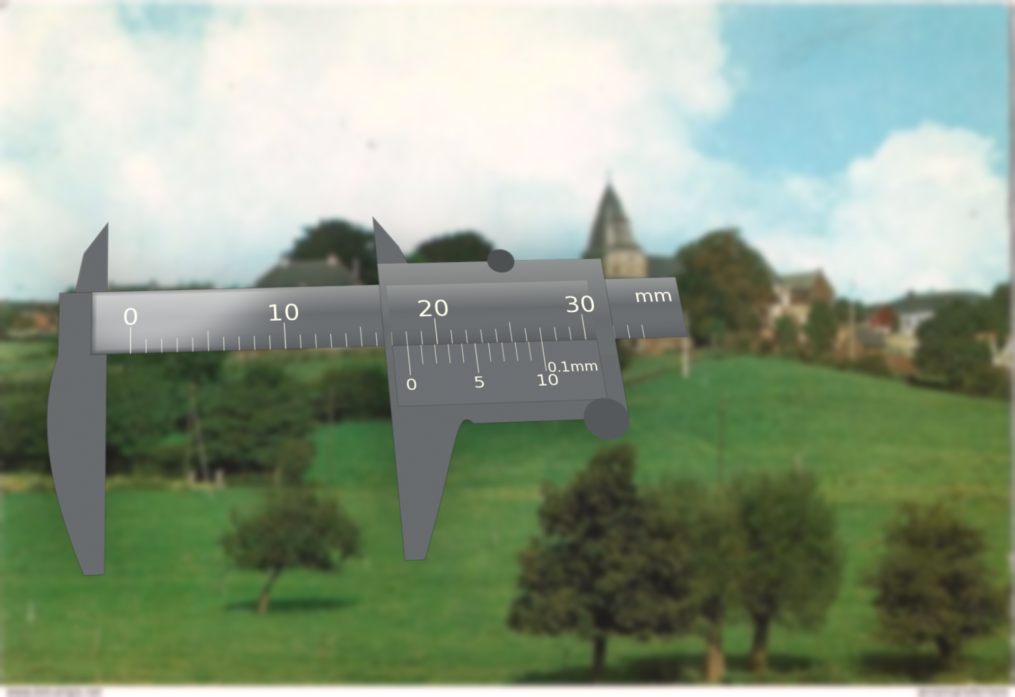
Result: 18.0
